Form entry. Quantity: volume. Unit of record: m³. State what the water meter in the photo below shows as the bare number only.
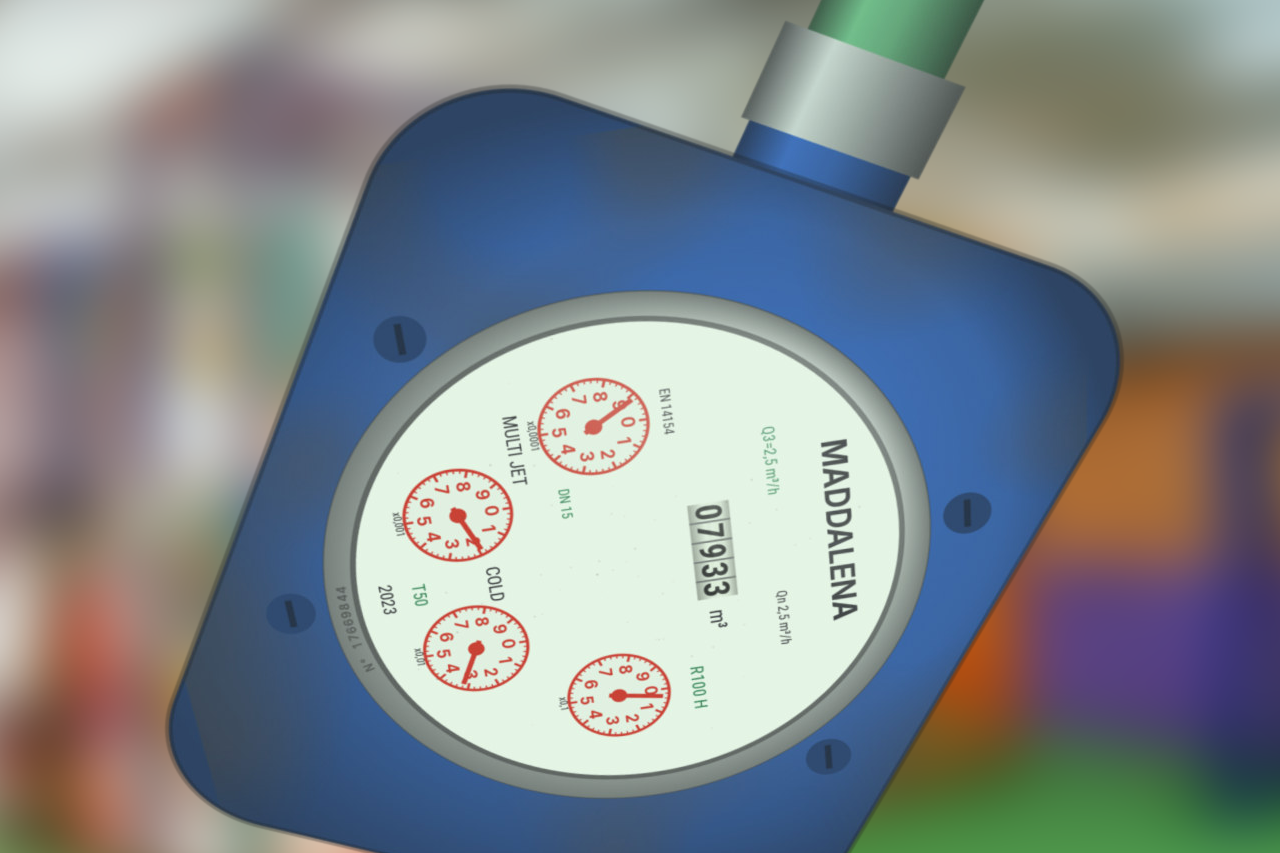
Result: 7933.0319
